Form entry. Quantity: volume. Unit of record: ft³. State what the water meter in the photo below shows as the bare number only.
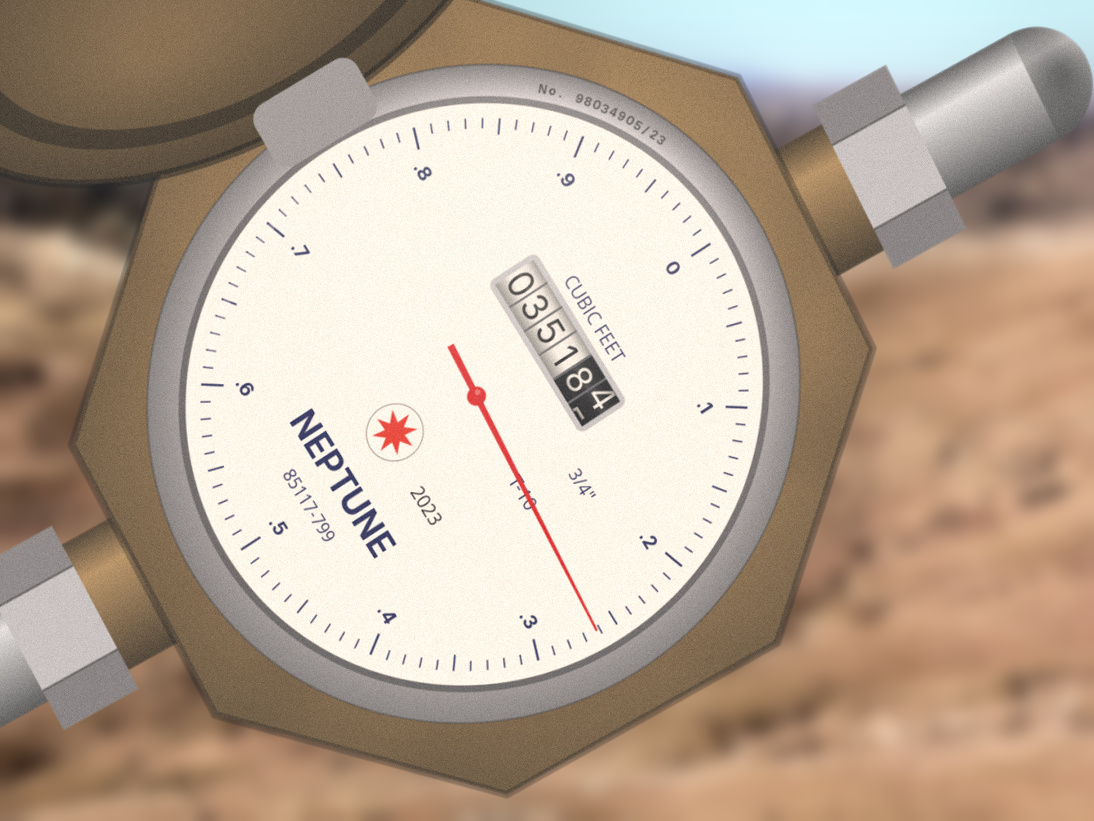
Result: 35184.26
